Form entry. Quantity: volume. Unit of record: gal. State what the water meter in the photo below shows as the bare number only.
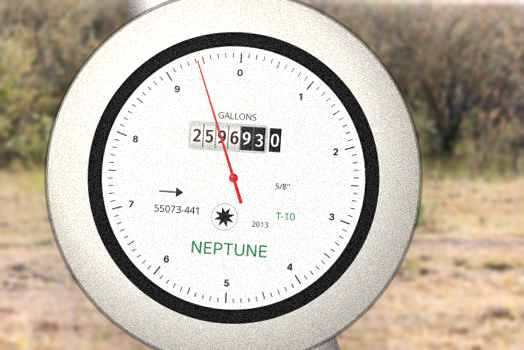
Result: 2596929.4
